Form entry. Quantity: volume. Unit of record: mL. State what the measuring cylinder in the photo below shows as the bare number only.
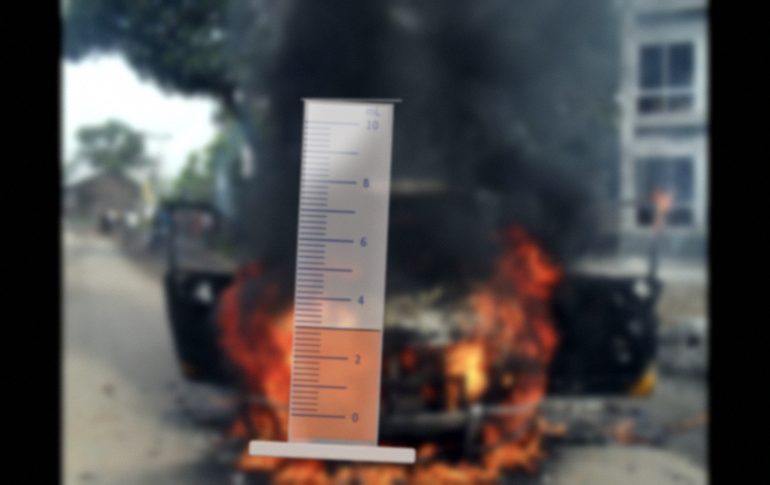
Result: 3
